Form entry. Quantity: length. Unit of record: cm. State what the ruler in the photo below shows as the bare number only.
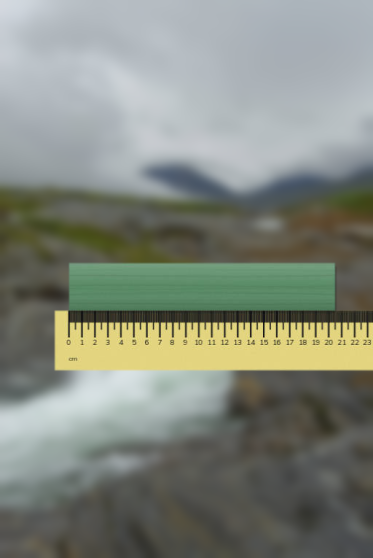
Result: 20.5
